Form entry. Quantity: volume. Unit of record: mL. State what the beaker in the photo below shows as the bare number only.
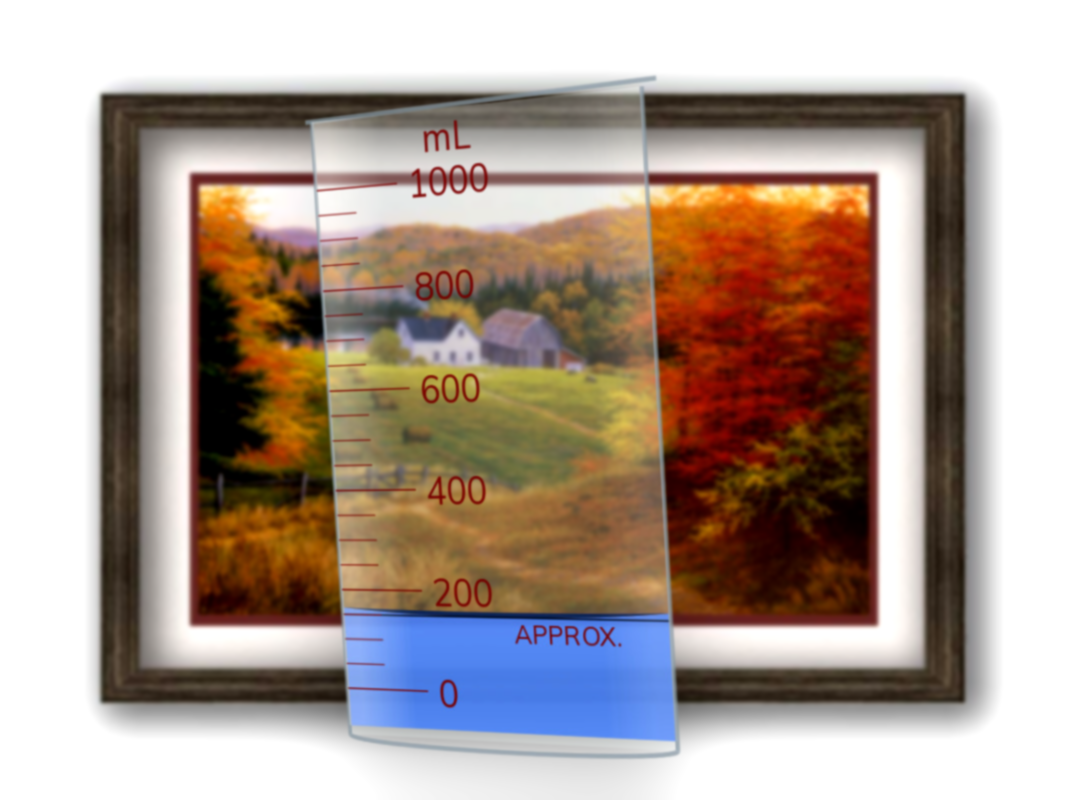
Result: 150
